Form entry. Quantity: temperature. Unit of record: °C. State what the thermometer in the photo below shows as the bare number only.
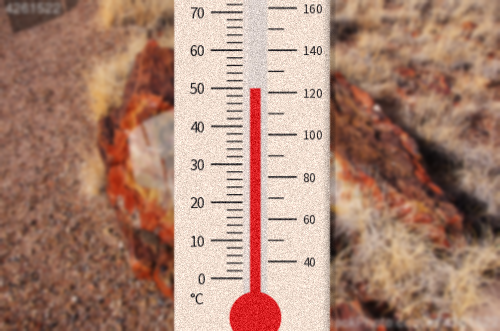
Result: 50
